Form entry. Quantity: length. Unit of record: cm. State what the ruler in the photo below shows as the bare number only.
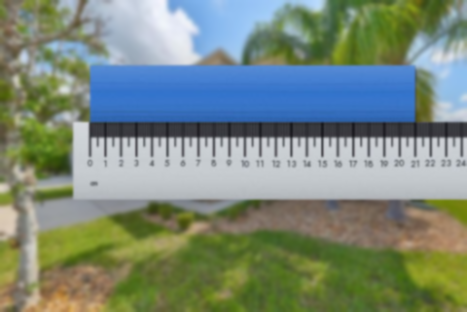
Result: 21
